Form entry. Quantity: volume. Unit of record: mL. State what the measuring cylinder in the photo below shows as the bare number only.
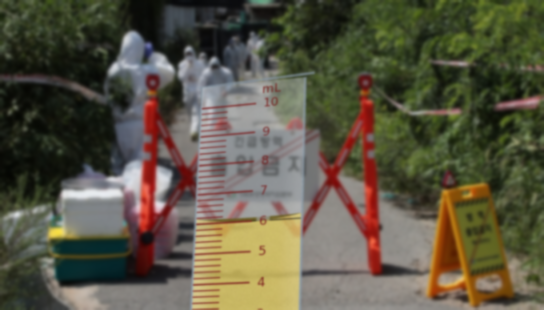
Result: 6
